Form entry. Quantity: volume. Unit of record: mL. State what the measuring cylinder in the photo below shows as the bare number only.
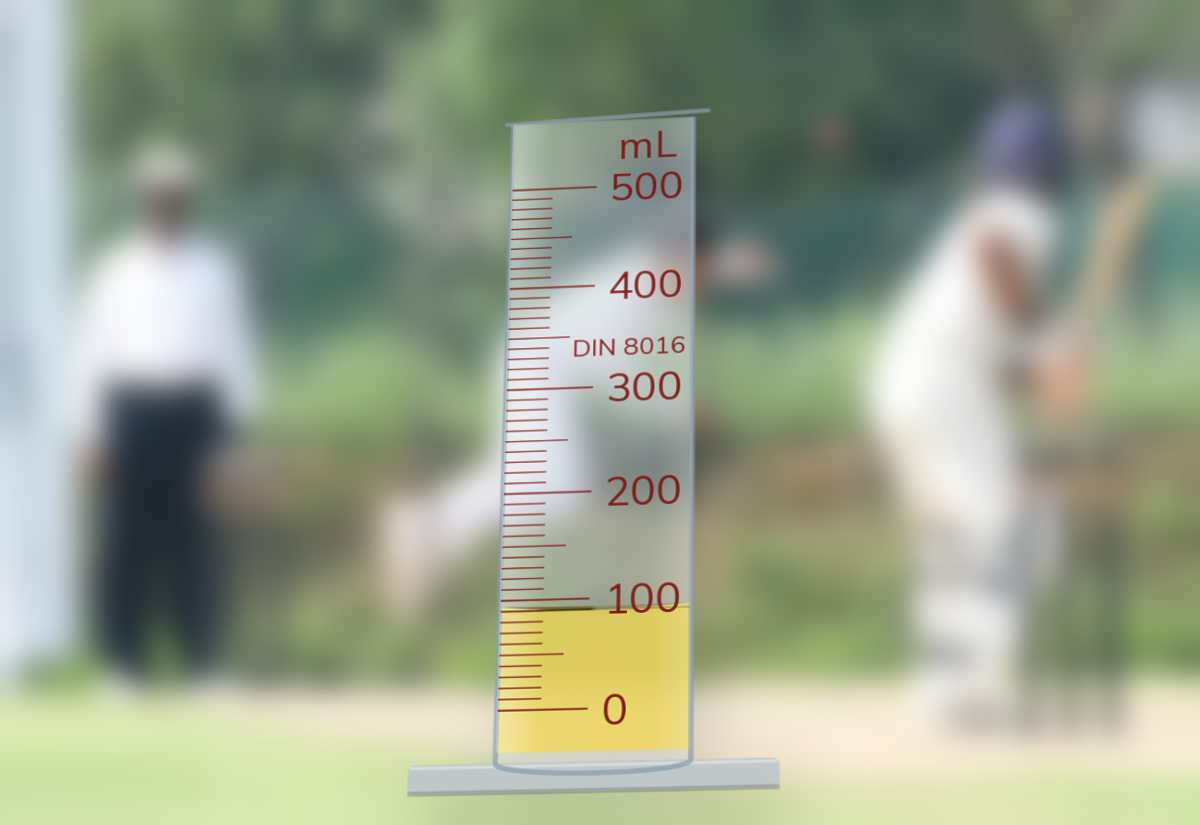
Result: 90
